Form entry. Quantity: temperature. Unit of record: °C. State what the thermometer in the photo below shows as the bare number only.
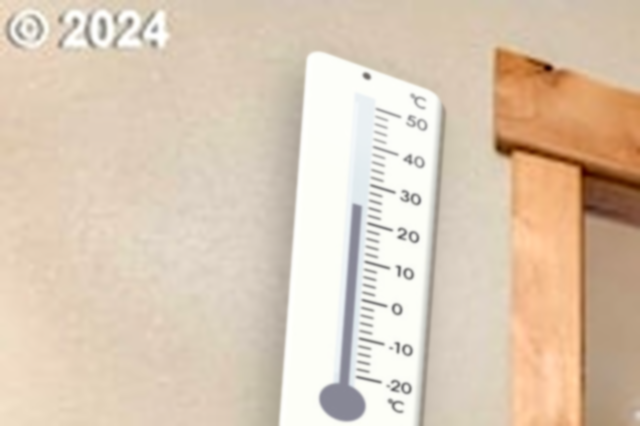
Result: 24
